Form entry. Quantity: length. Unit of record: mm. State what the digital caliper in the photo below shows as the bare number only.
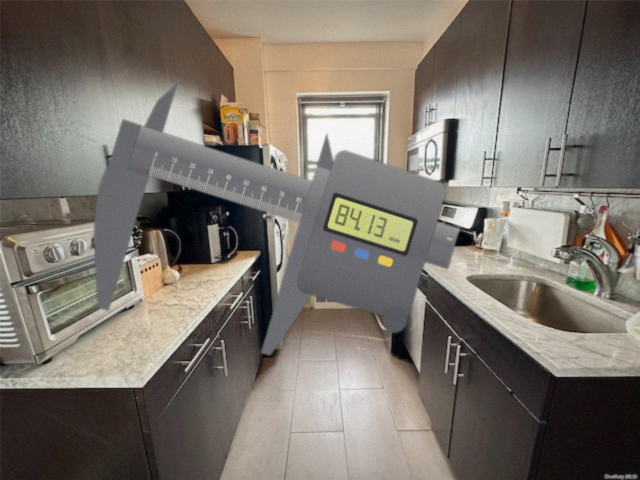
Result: 84.13
